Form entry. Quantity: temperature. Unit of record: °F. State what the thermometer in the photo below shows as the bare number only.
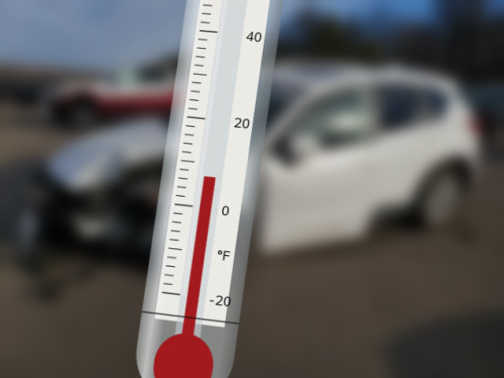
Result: 7
